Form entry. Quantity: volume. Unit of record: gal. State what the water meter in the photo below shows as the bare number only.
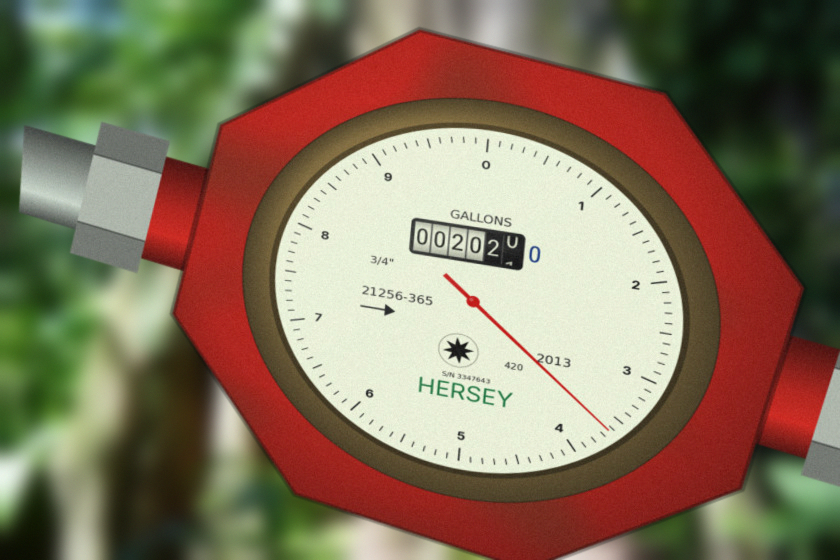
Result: 20203.6
